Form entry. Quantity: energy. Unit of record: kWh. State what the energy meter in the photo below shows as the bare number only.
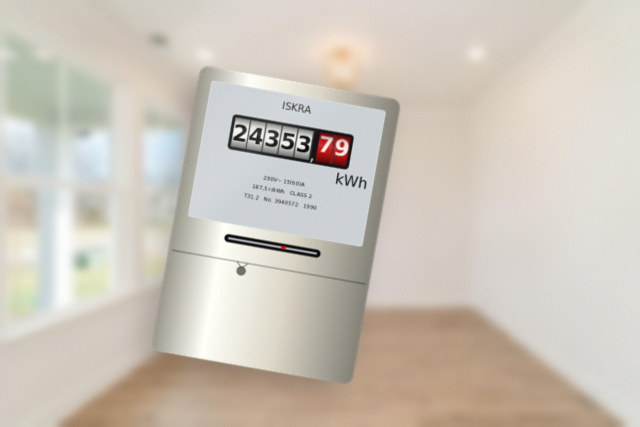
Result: 24353.79
